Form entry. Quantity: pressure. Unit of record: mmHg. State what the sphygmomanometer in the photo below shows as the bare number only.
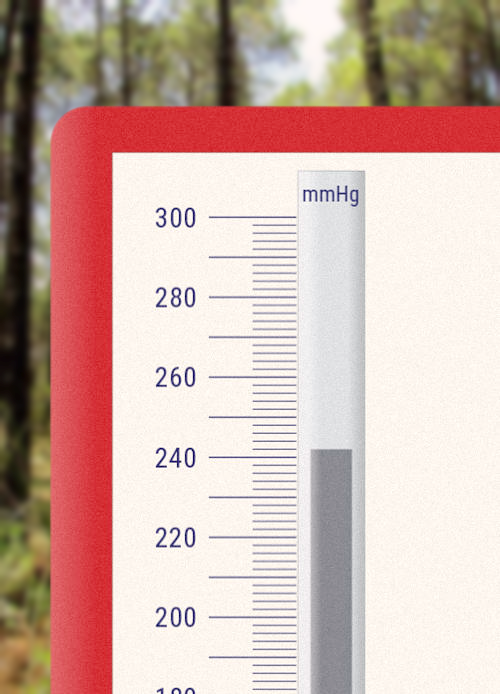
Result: 242
